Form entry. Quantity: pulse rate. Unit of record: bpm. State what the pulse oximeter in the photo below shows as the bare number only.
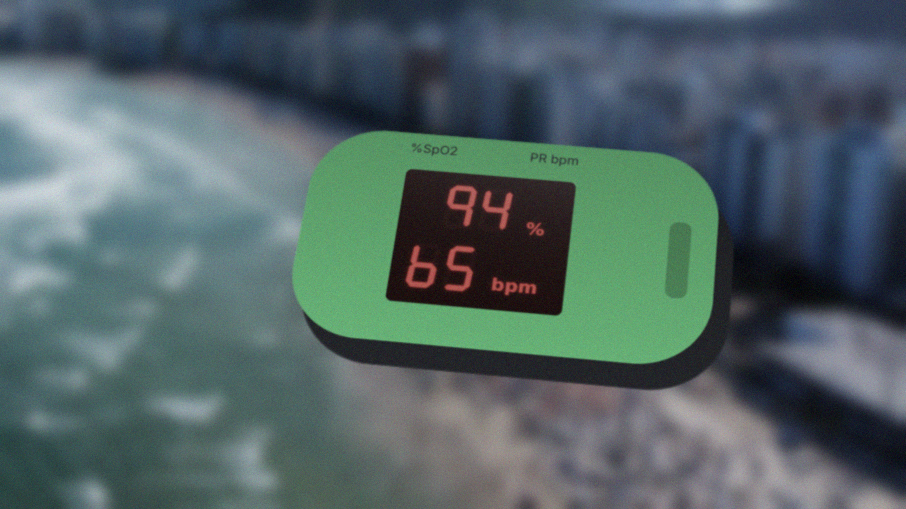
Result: 65
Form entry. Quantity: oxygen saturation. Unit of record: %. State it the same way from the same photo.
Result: 94
